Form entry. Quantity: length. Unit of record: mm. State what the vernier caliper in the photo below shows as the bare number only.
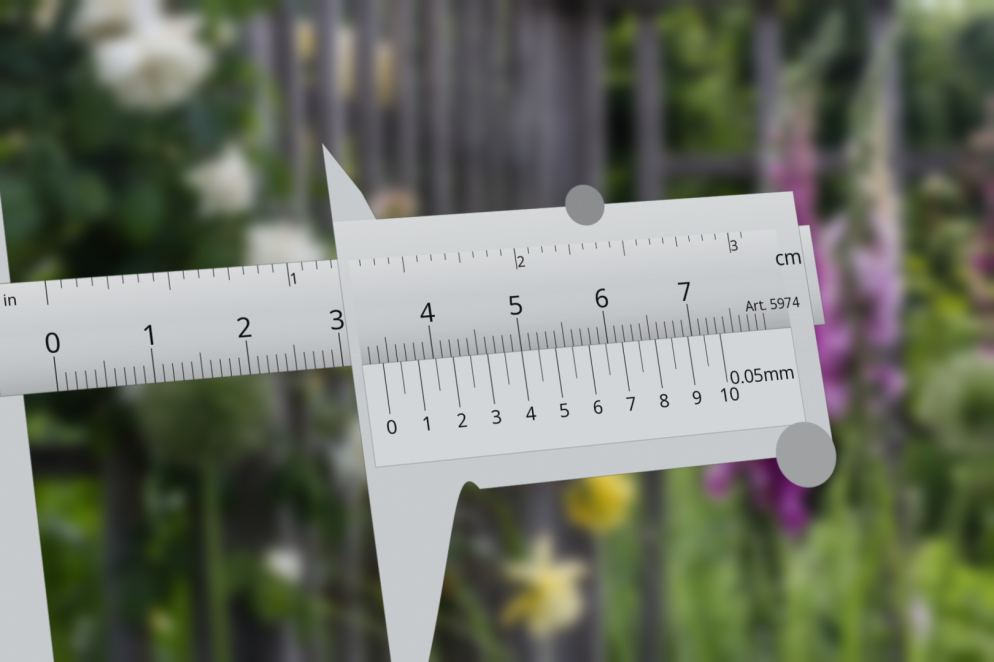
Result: 34.4
